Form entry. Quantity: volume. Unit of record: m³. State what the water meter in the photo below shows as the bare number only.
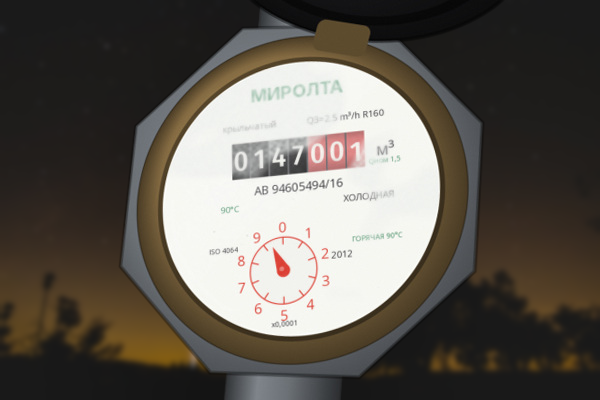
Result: 147.0009
